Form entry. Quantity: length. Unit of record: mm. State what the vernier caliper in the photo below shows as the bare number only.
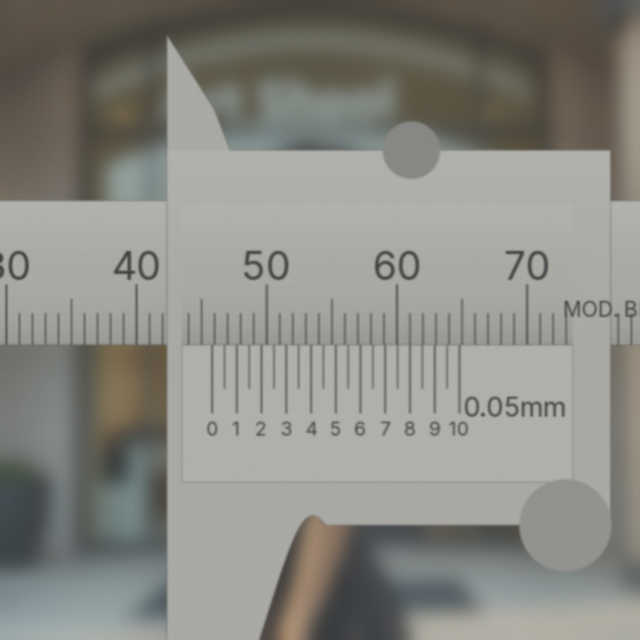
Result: 45.8
